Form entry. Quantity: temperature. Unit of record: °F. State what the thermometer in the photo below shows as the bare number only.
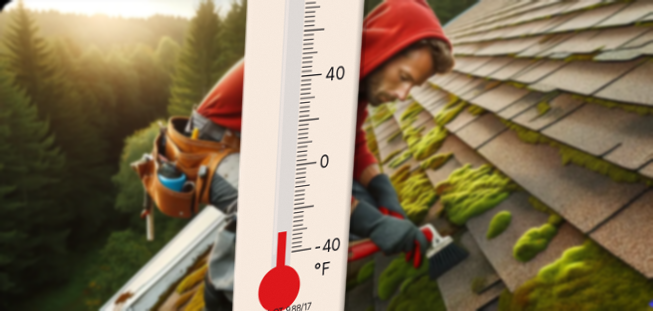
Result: -30
